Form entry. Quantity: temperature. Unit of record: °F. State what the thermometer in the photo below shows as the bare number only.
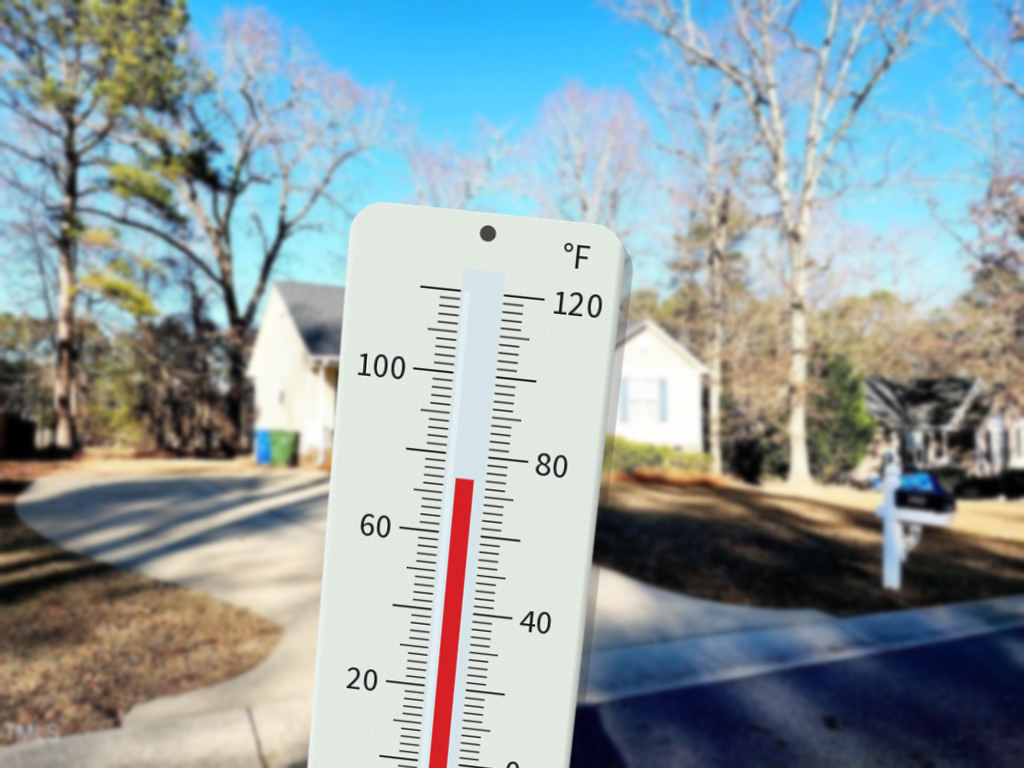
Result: 74
